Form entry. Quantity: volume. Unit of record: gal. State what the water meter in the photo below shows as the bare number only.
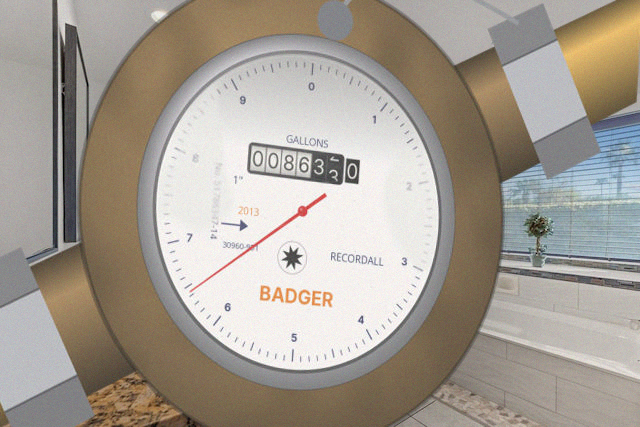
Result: 86326.4
